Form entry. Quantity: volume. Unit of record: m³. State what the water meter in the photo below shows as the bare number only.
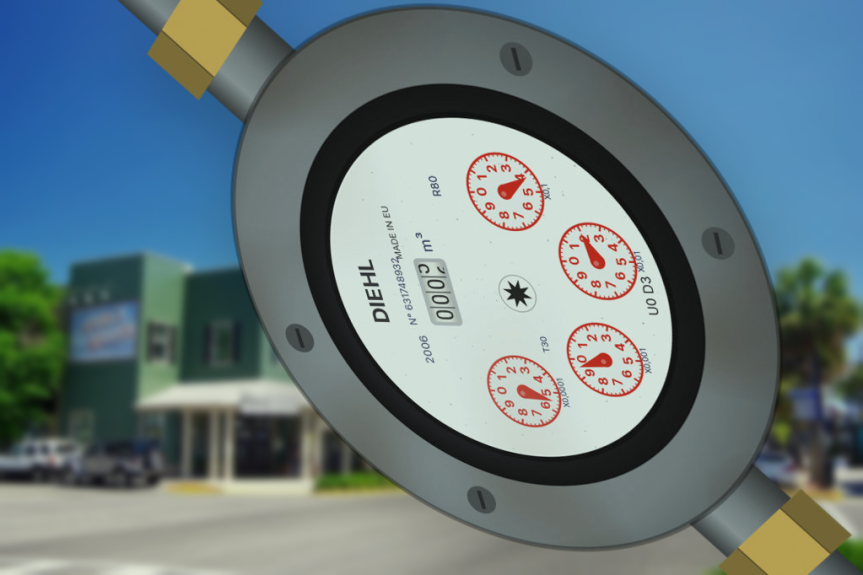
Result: 5.4195
